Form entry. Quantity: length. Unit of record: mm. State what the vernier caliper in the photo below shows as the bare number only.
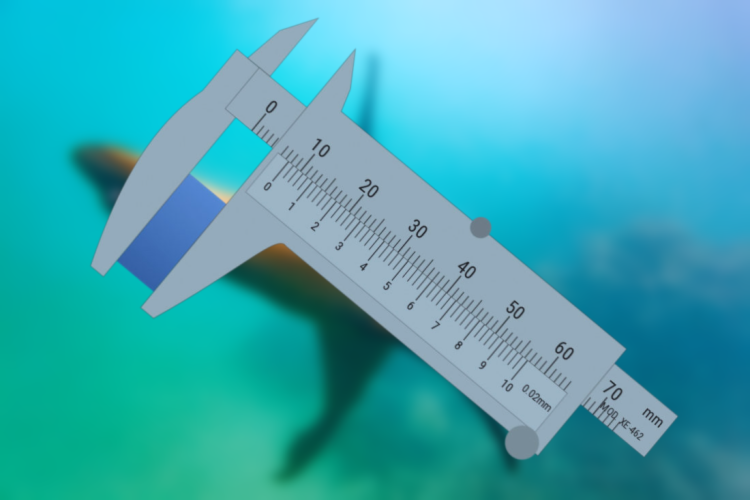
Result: 7.6
